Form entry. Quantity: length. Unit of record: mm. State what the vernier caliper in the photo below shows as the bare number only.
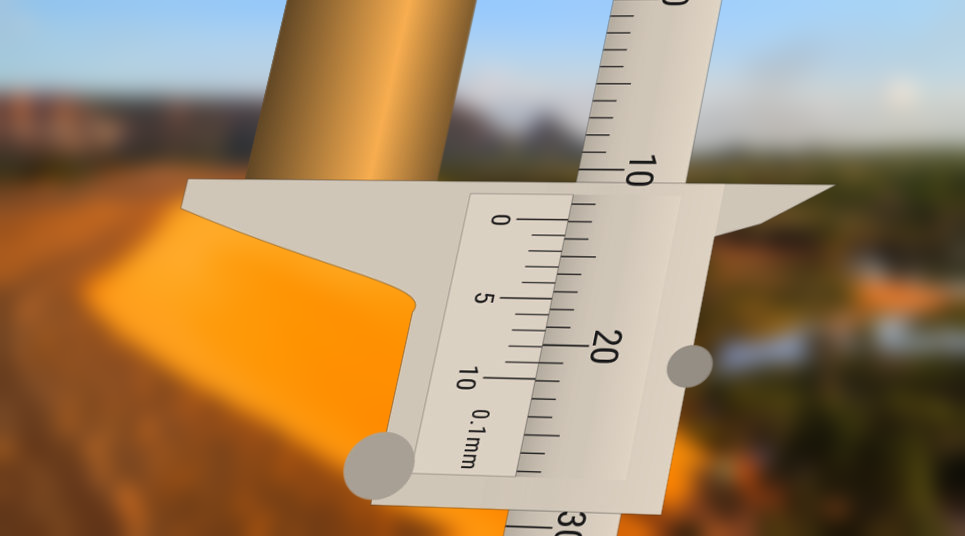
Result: 12.9
